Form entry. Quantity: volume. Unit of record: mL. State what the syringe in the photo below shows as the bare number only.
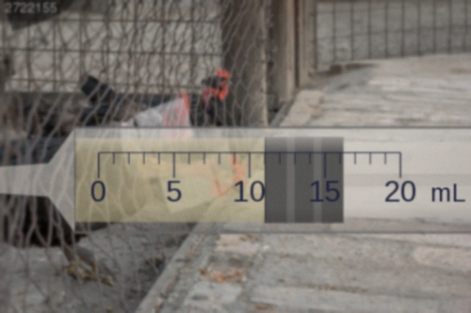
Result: 11
